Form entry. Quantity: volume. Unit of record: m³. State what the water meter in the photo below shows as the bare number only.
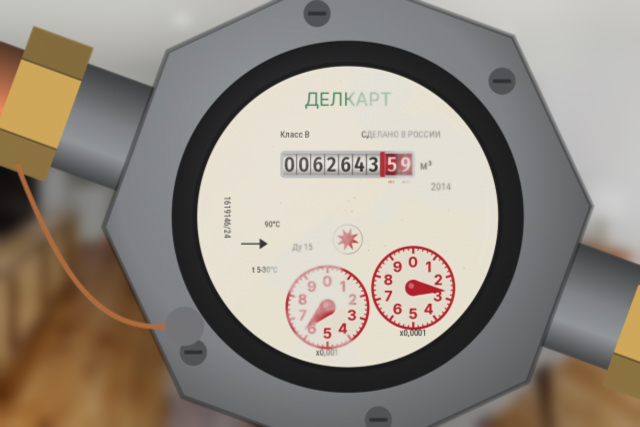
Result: 62643.5962
